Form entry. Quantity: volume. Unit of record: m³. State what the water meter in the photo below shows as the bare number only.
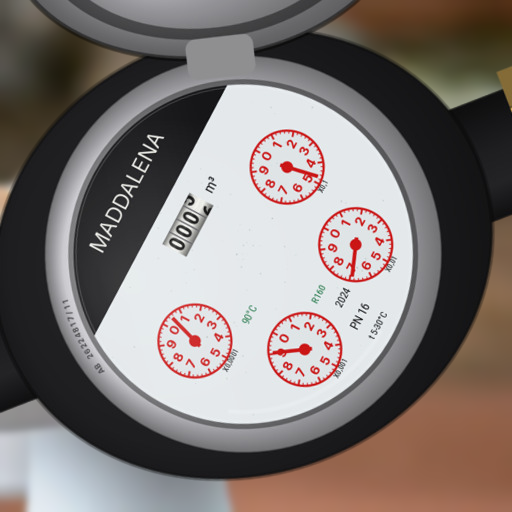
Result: 5.4690
